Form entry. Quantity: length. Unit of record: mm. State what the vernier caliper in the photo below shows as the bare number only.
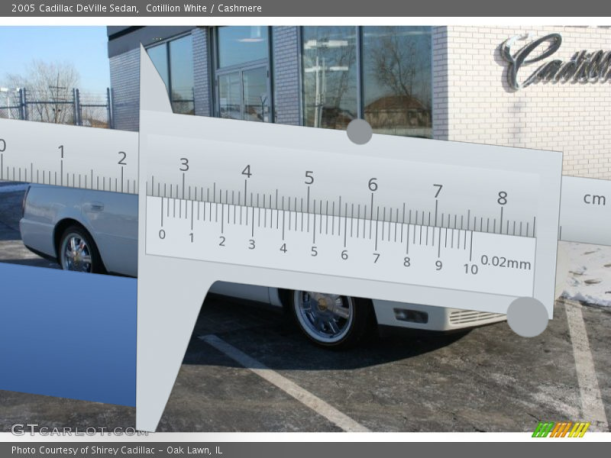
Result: 26.6
